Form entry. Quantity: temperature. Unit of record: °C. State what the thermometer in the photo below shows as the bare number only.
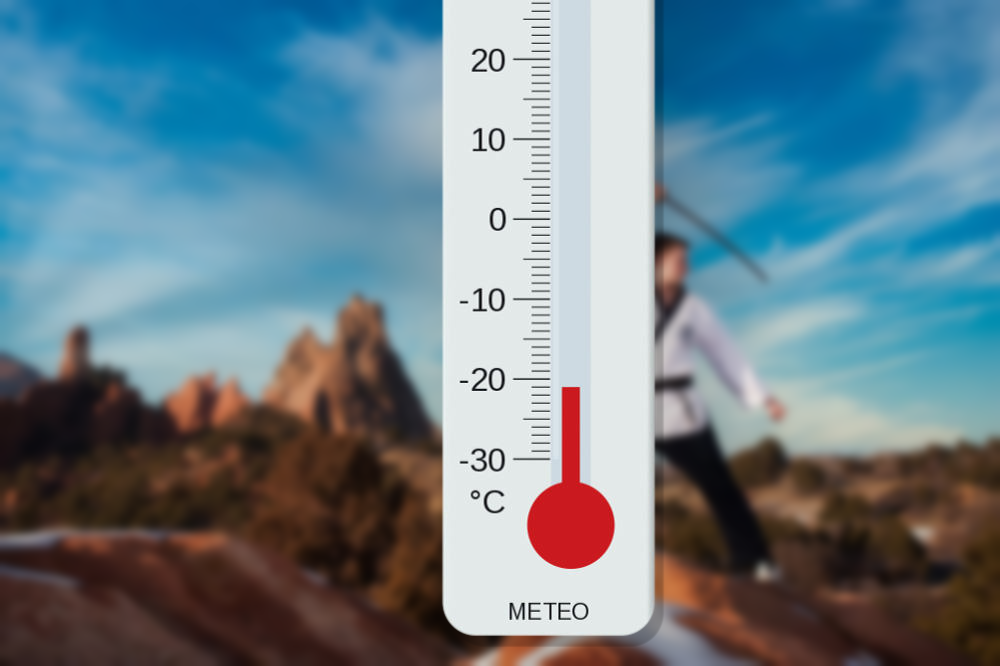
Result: -21
